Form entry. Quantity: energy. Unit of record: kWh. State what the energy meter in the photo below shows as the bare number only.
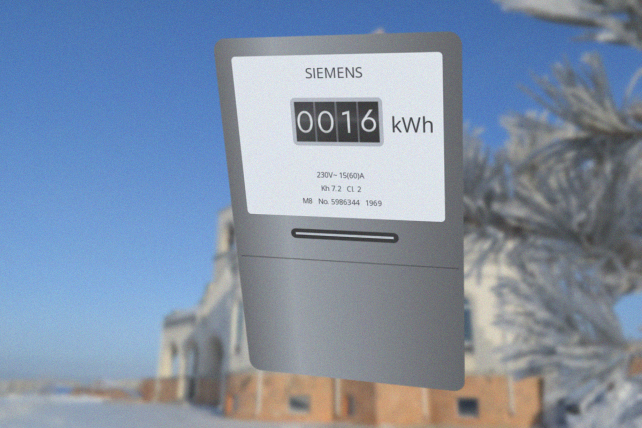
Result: 16
